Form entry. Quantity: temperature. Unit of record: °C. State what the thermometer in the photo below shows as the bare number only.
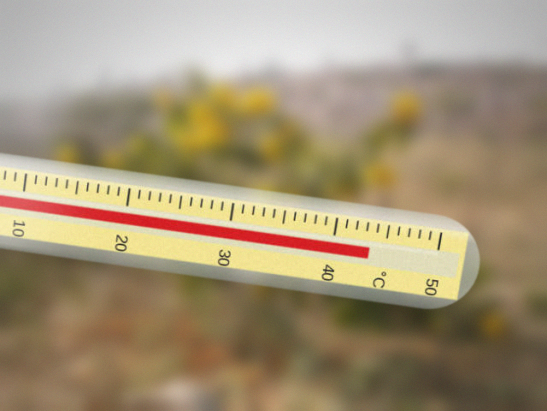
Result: 43.5
